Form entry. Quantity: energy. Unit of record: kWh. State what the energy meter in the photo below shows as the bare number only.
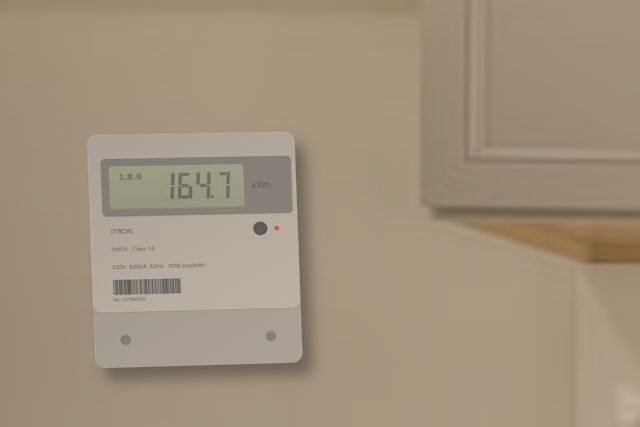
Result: 164.7
